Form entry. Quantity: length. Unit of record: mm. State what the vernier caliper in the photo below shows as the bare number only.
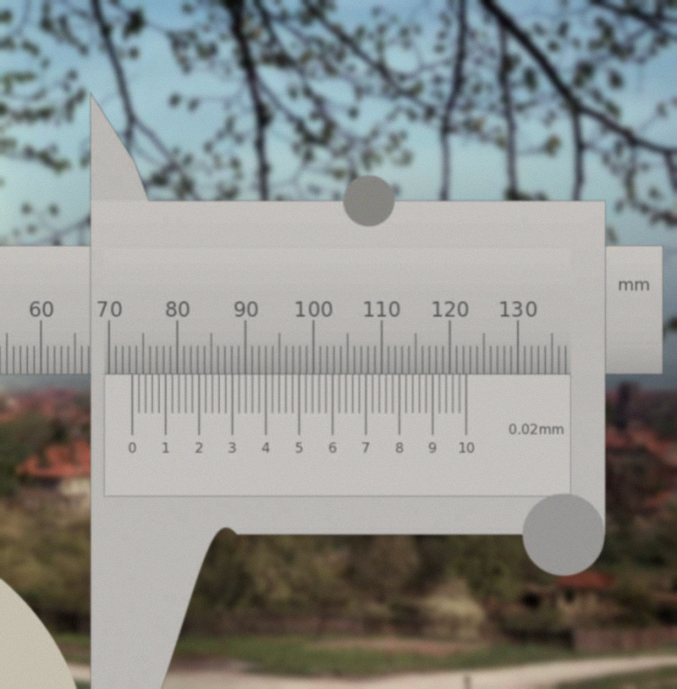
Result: 73.4
